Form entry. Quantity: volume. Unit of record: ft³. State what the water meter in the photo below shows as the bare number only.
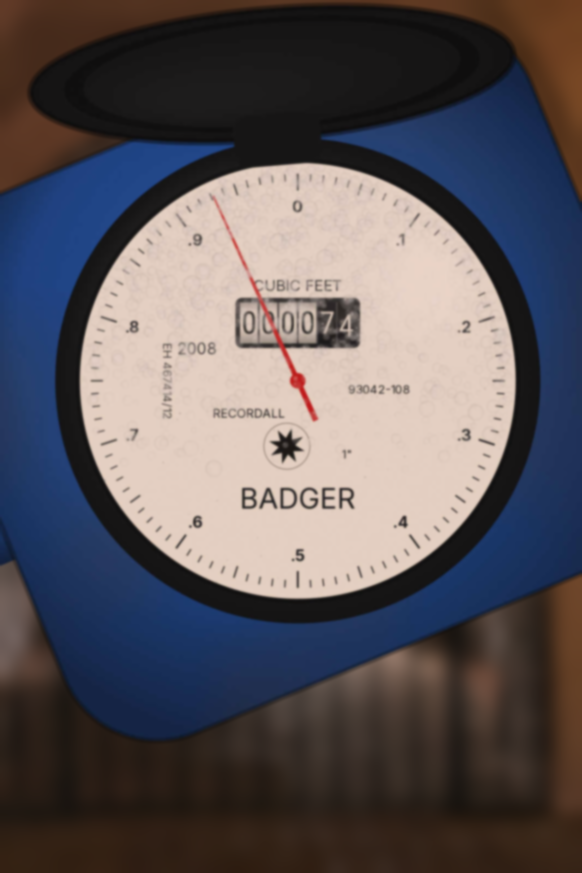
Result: 73.93
